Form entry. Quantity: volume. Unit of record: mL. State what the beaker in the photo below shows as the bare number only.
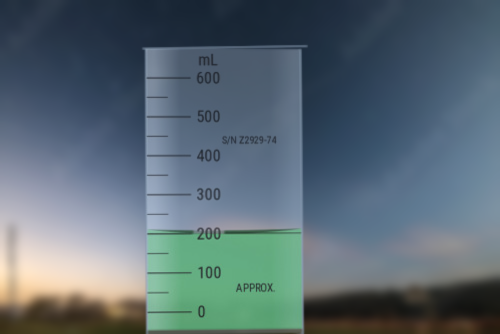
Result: 200
